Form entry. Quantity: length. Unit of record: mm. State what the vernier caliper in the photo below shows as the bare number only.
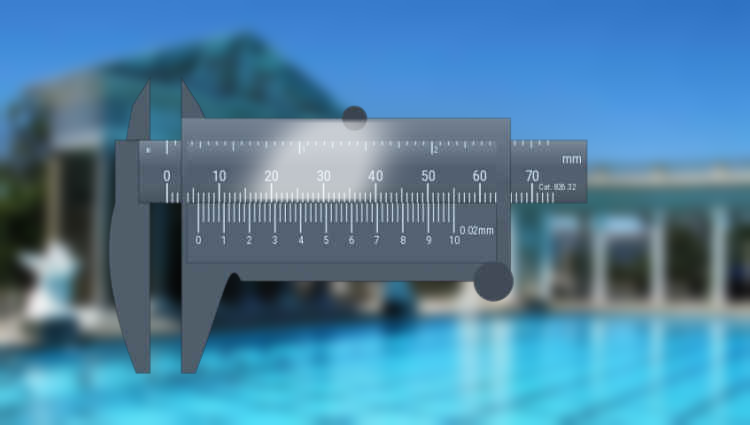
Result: 6.0
